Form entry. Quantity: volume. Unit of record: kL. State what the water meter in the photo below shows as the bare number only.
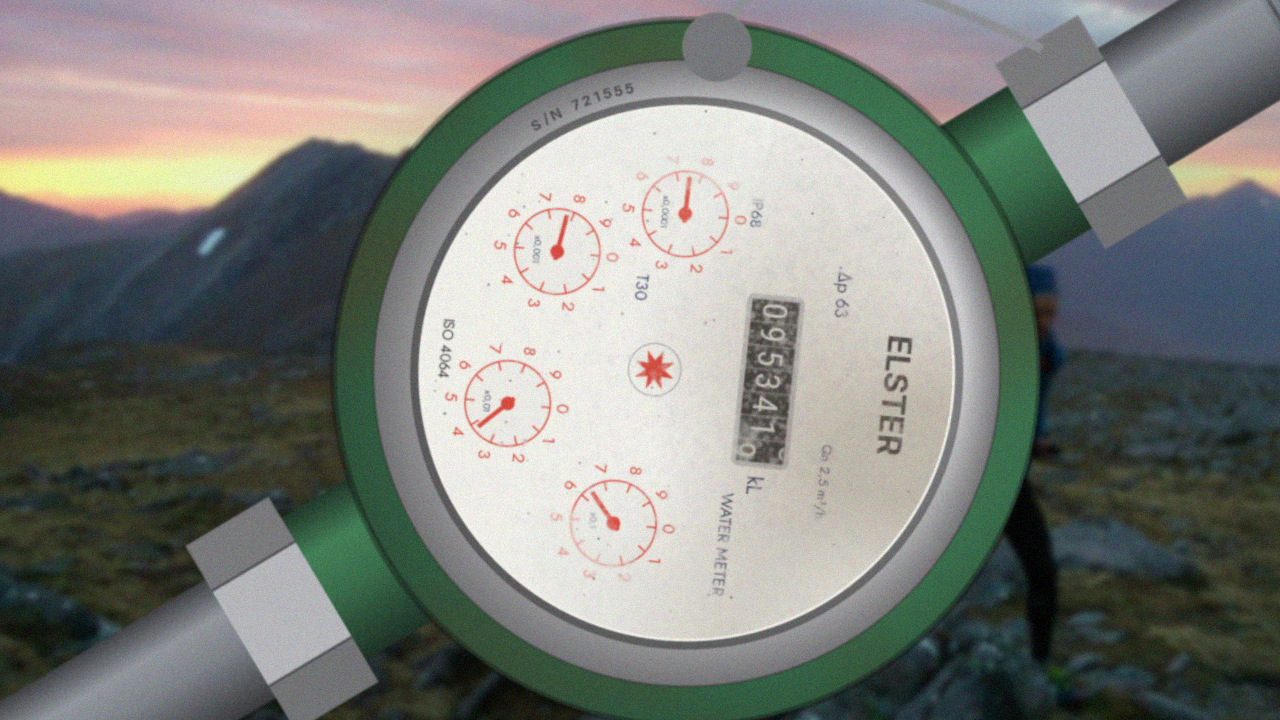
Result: 953418.6377
